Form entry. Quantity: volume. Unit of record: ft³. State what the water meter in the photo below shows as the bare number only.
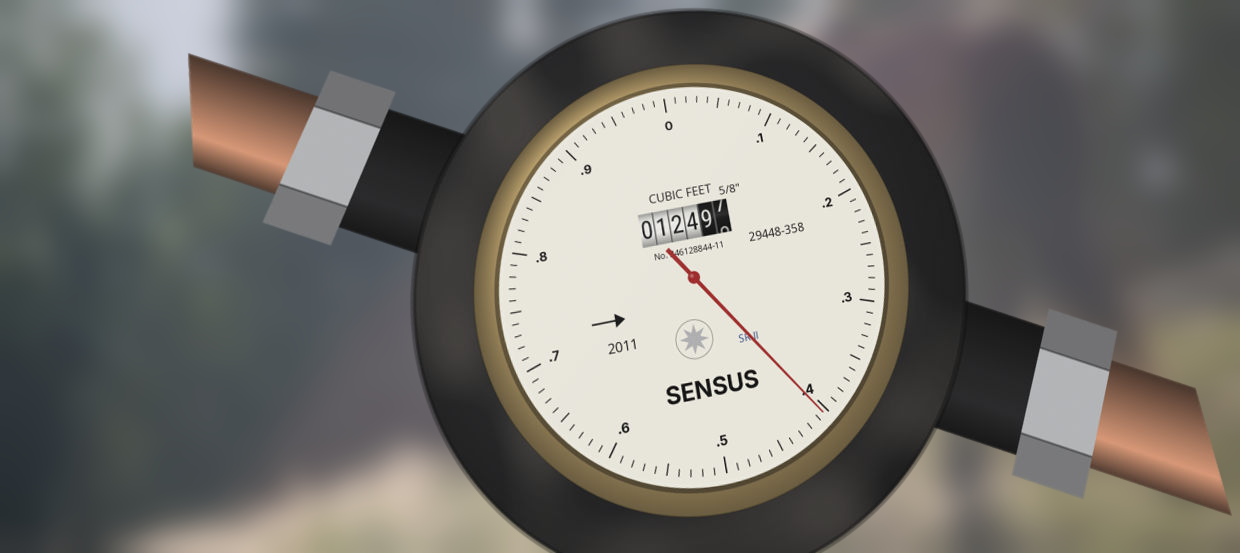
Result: 12497.40
